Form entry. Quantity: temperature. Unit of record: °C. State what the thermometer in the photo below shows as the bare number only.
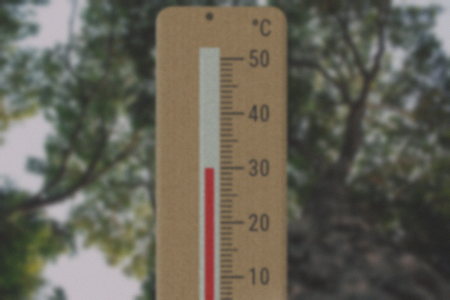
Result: 30
